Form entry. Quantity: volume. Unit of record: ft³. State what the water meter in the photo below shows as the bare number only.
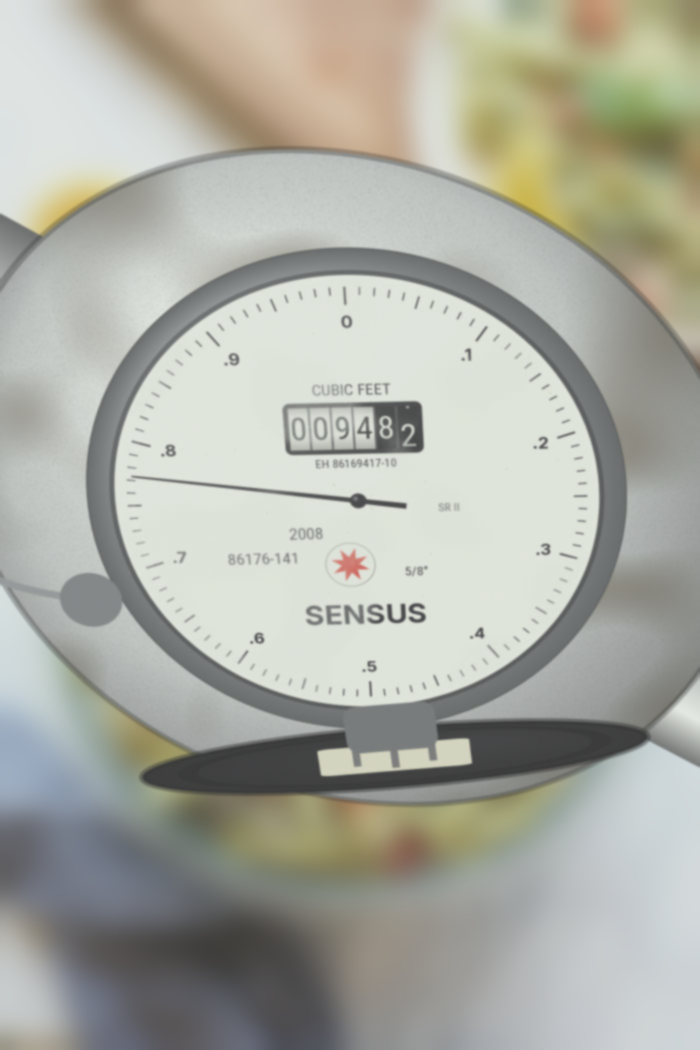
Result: 9481.77
